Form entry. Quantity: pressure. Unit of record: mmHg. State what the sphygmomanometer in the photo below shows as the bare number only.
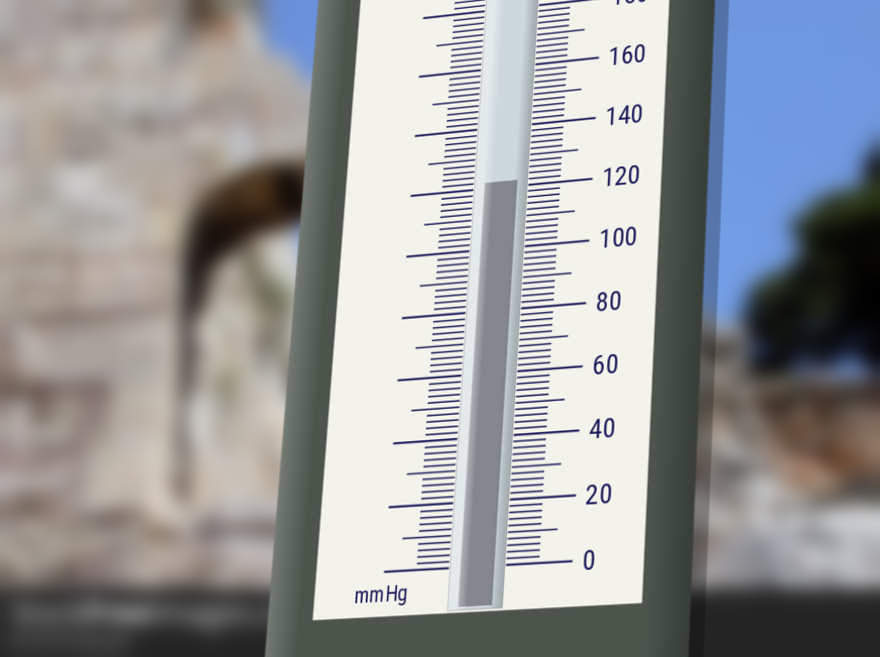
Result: 122
